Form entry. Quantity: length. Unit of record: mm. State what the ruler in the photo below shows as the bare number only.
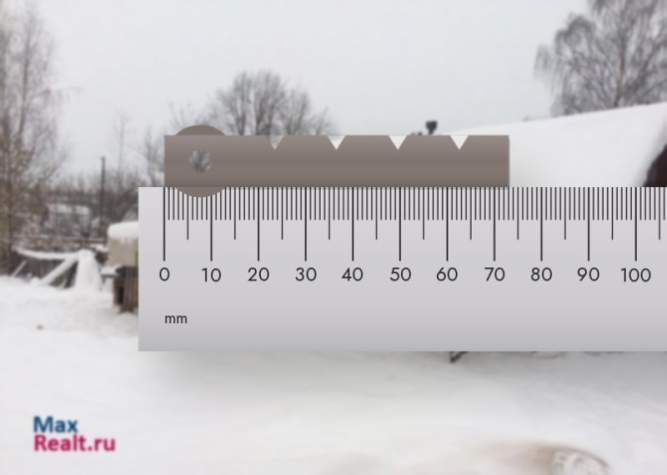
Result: 73
